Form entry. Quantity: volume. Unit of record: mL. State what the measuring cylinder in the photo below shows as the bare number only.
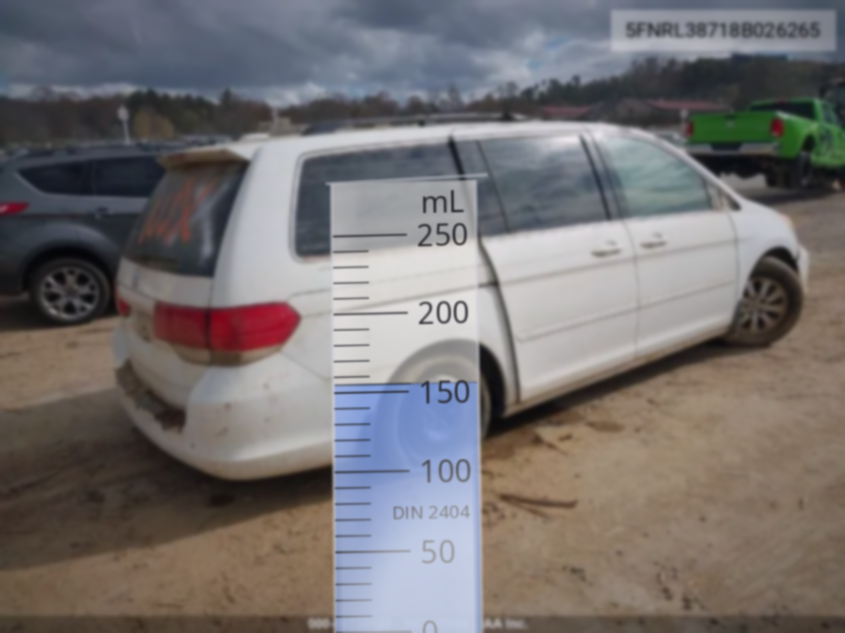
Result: 155
